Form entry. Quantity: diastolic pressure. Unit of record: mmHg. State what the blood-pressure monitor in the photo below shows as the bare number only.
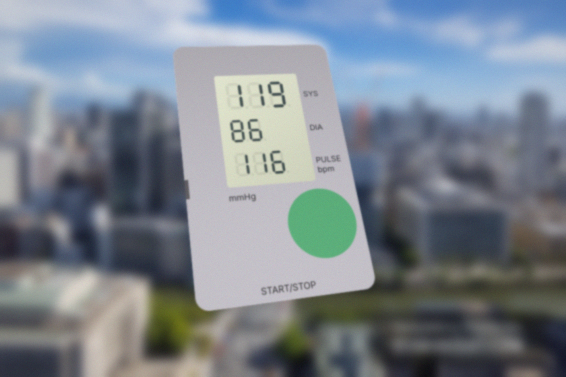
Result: 86
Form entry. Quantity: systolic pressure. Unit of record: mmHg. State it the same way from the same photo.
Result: 119
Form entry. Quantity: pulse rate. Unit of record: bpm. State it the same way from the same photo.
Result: 116
